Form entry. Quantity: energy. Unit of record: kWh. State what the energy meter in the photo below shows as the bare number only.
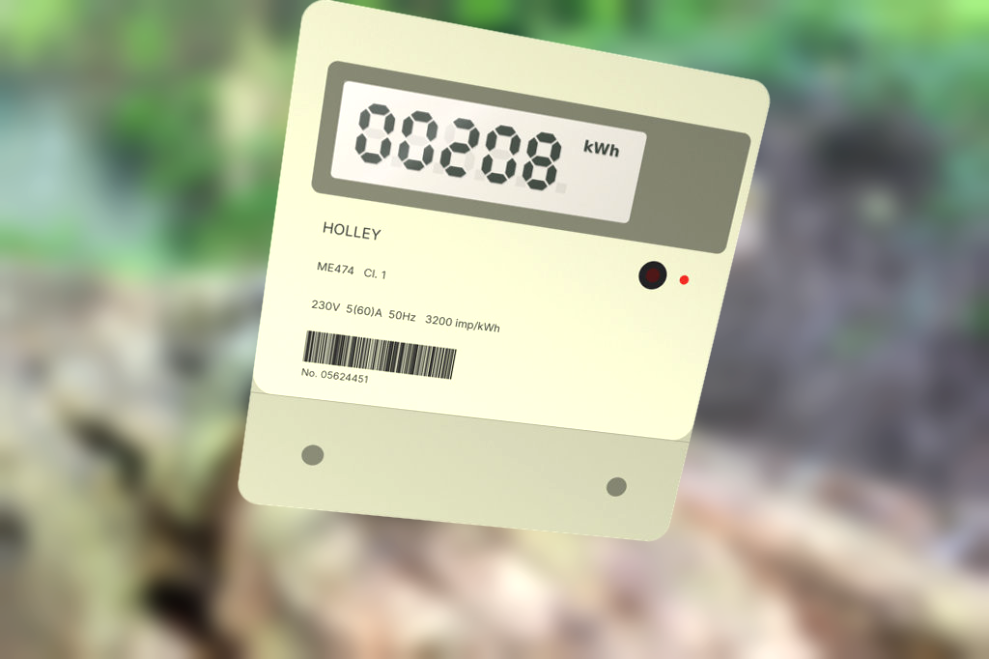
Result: 208
